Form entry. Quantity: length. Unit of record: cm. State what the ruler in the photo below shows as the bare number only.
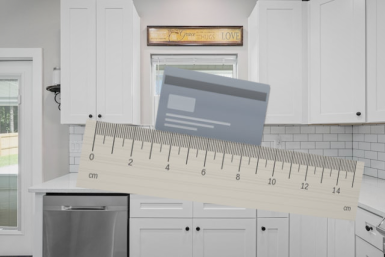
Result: 6
